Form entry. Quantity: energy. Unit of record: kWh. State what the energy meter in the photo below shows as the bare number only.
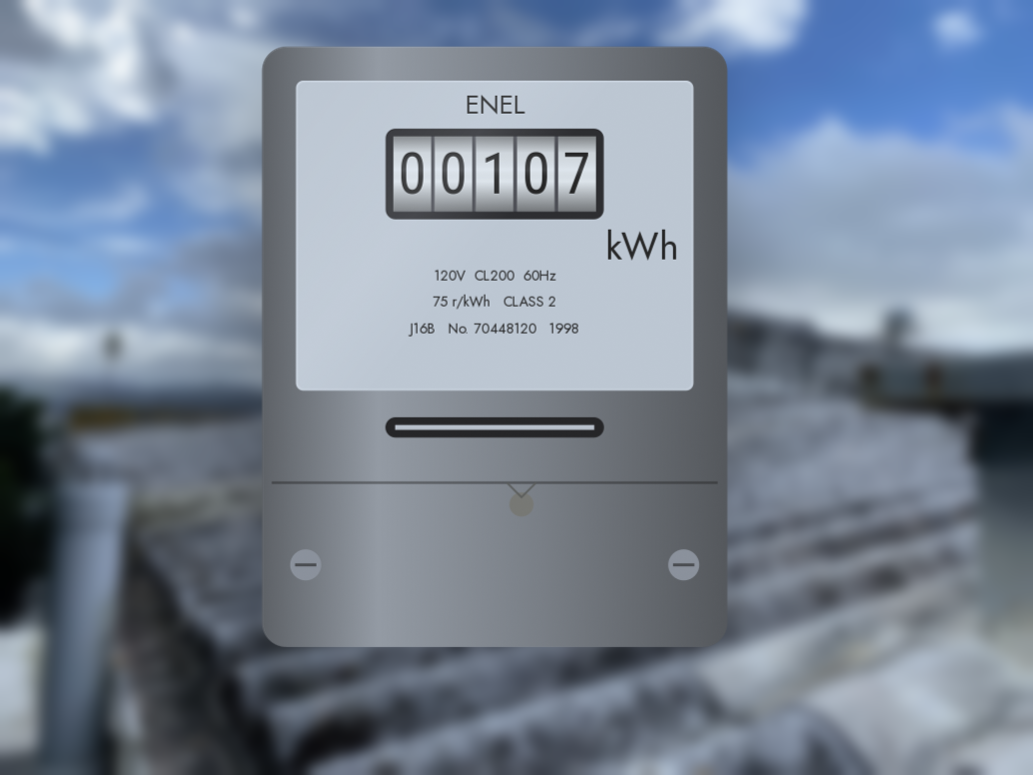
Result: 107
